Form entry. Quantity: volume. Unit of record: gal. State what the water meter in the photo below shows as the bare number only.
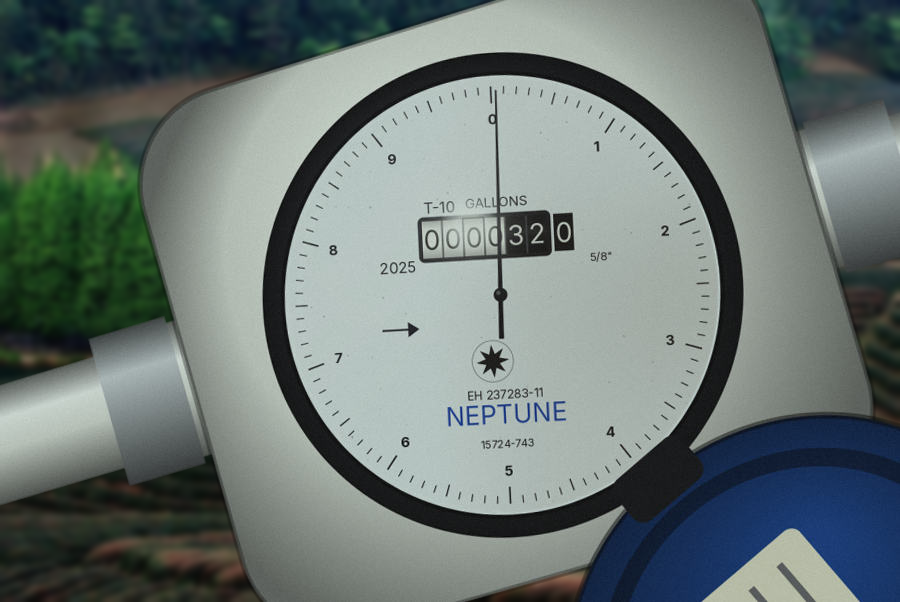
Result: 320.0
